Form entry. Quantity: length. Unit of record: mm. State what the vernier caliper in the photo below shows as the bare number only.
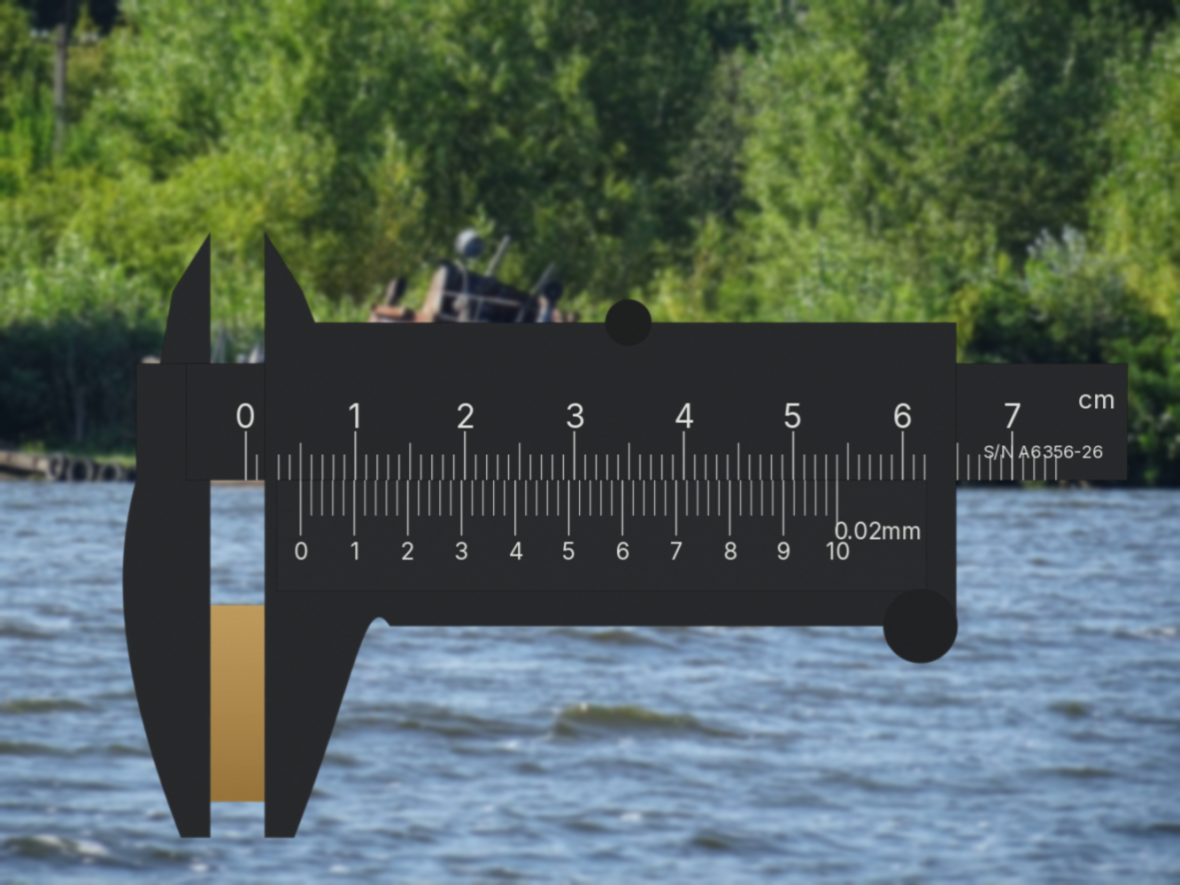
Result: 5.0
